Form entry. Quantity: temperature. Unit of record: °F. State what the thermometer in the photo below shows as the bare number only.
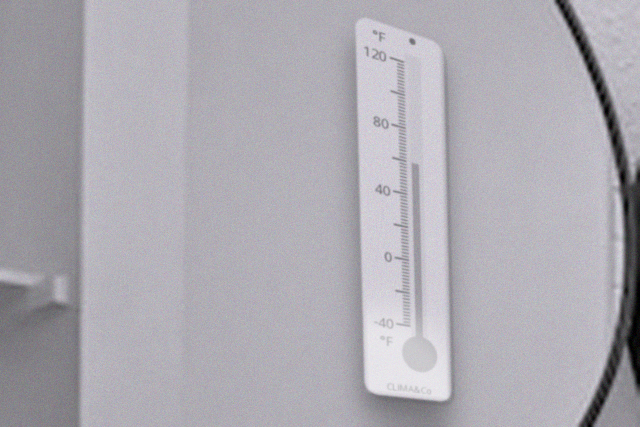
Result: 60
